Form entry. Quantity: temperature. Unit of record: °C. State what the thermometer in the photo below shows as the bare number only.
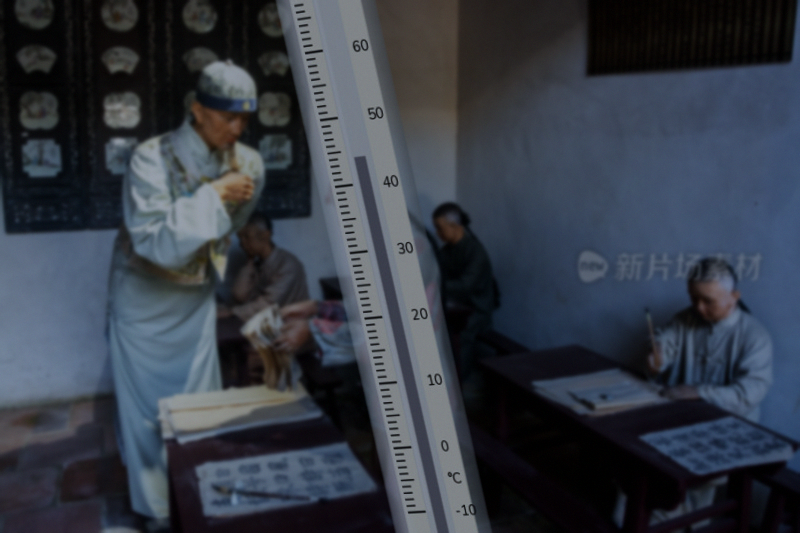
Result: 44
